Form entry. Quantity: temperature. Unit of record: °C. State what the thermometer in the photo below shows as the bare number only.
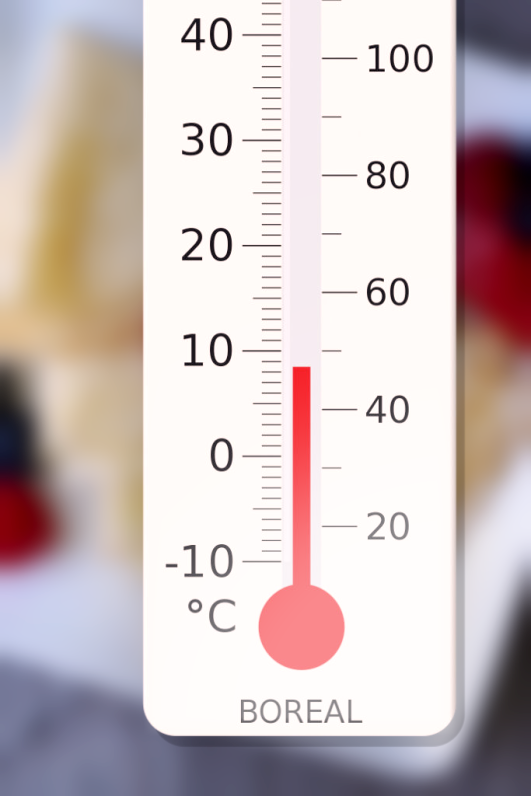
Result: 8.5
